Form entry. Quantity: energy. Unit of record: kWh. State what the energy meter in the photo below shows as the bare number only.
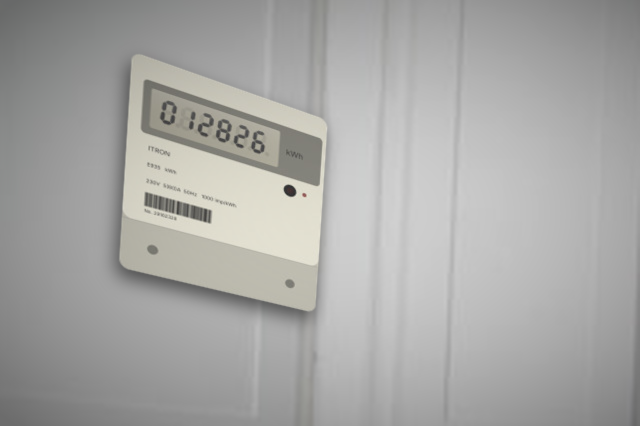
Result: 12826
